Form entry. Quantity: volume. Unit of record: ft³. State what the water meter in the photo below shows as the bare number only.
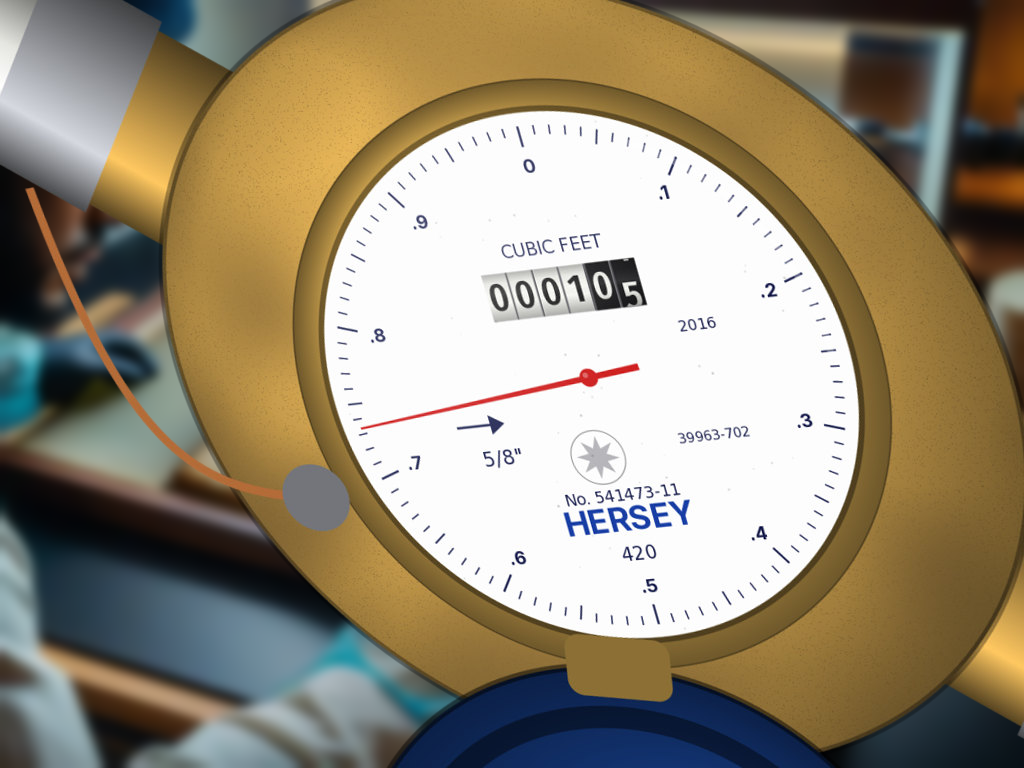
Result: 104.73
